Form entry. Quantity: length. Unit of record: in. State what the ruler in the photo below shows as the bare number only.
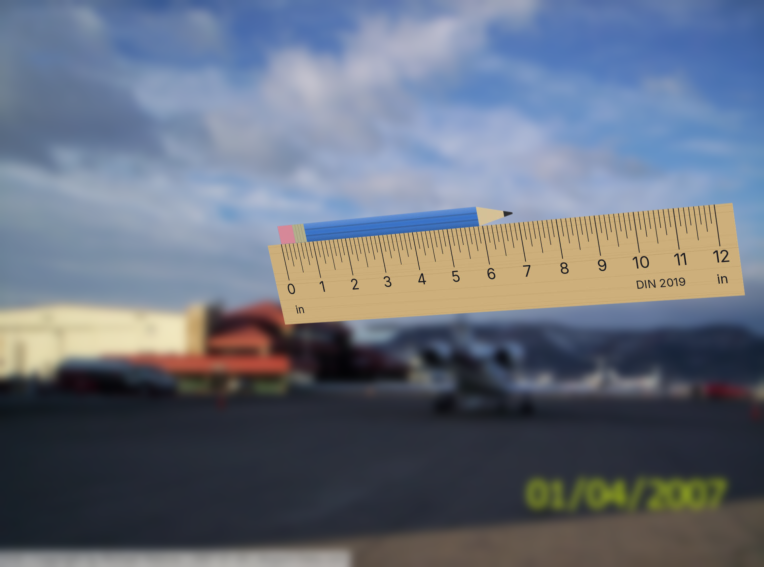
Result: 6.875
